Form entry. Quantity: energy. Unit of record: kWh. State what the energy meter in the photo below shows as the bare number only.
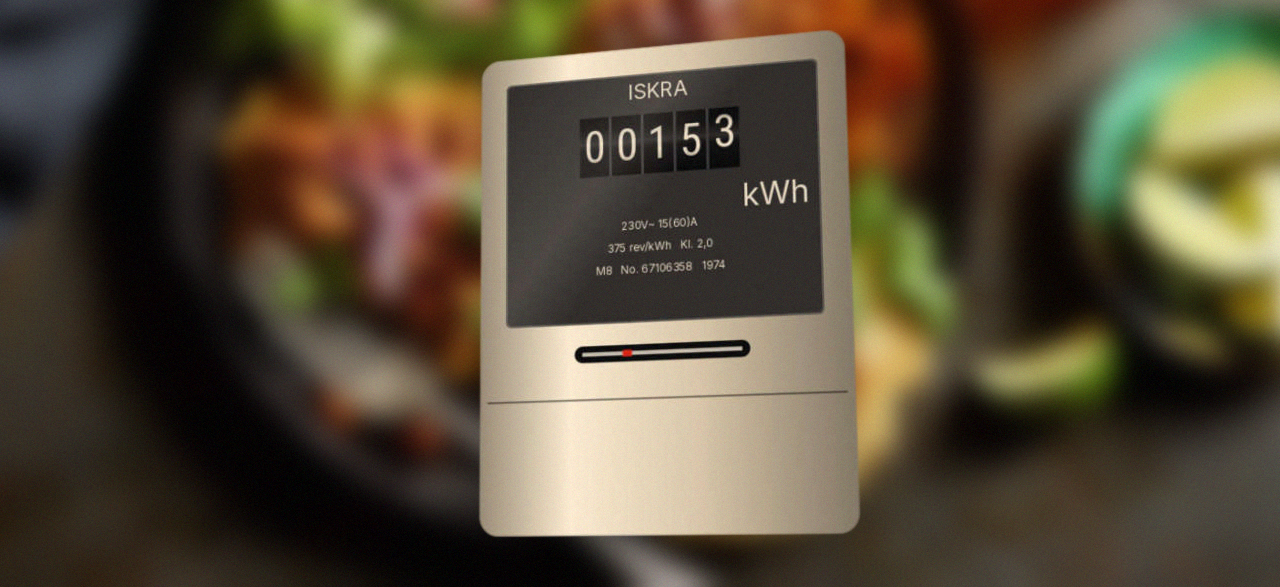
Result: 153
